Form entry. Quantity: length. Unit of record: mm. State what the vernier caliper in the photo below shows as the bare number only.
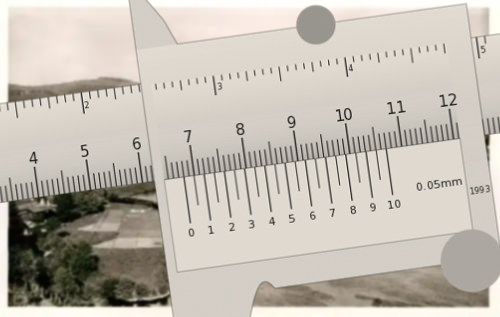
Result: 68.0
